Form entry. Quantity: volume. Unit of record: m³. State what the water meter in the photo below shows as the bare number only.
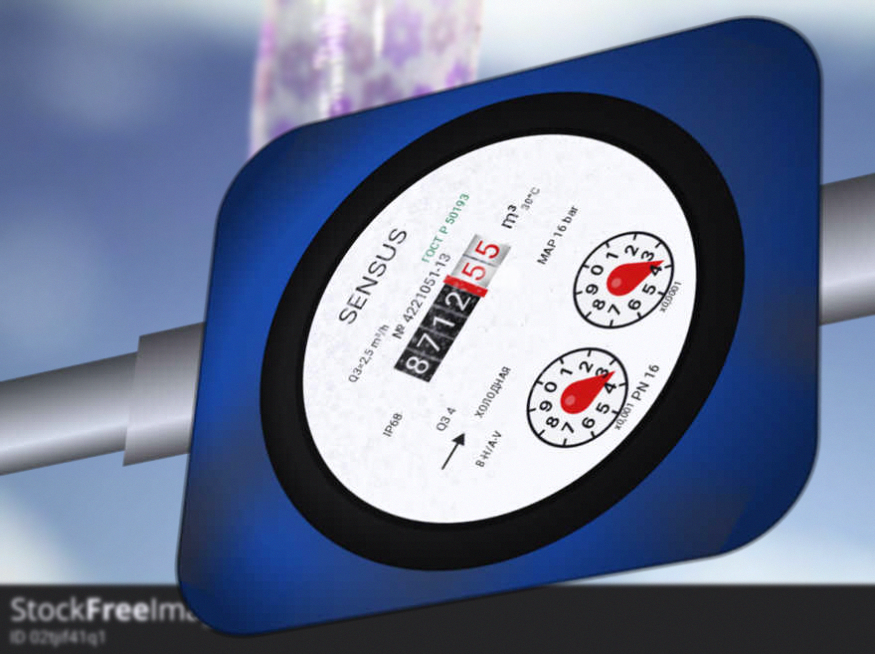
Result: 8712.5533
